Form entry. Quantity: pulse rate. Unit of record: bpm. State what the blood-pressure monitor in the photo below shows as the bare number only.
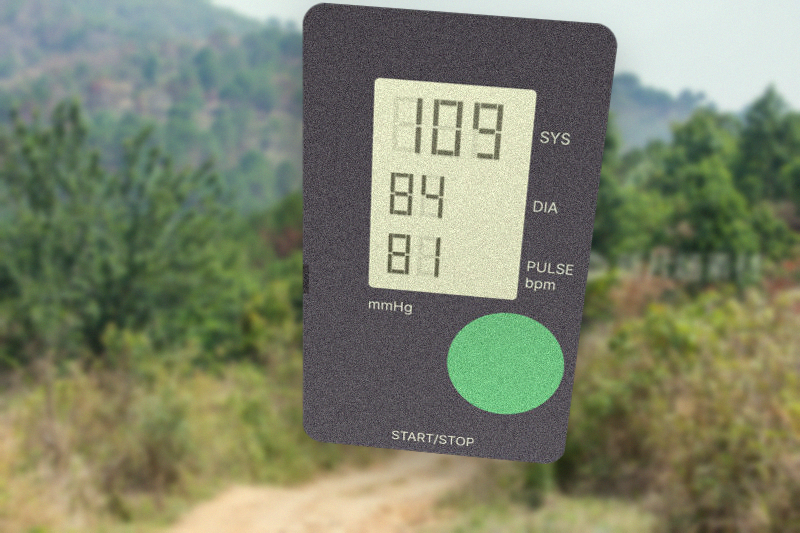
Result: 81
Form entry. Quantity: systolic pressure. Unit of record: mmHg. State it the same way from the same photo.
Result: 109
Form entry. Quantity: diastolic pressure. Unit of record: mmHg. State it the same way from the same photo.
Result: 84
